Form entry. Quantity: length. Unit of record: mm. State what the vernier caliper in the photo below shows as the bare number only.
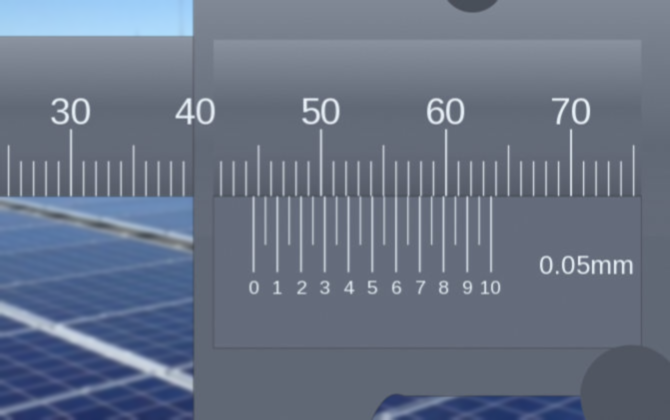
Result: 44.6
